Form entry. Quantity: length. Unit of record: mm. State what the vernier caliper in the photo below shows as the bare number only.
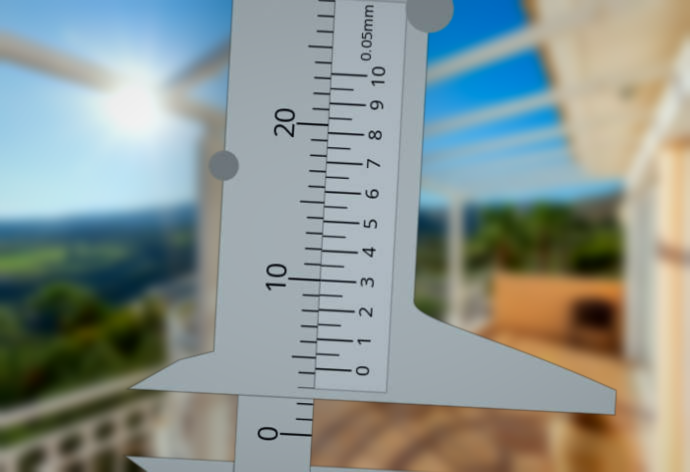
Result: 4.3
